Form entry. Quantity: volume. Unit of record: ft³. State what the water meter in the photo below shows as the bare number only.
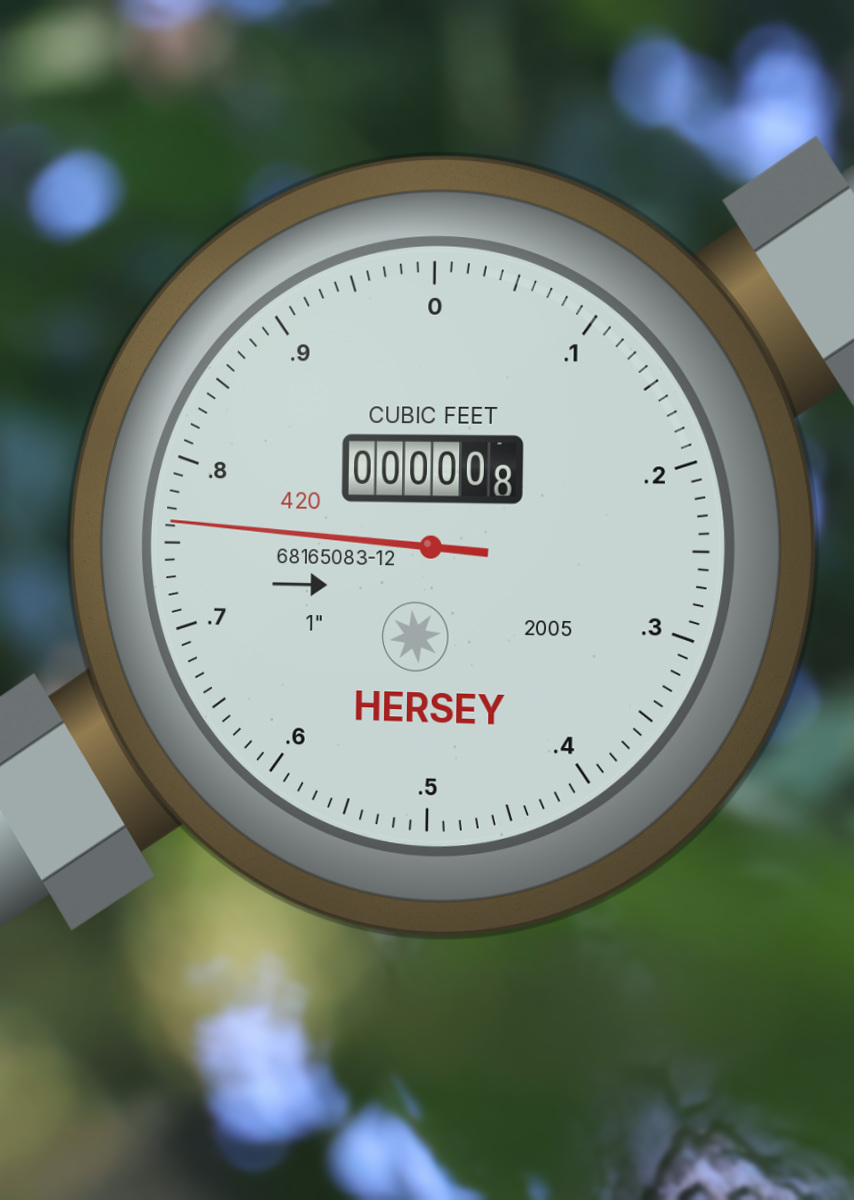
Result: 7.76
